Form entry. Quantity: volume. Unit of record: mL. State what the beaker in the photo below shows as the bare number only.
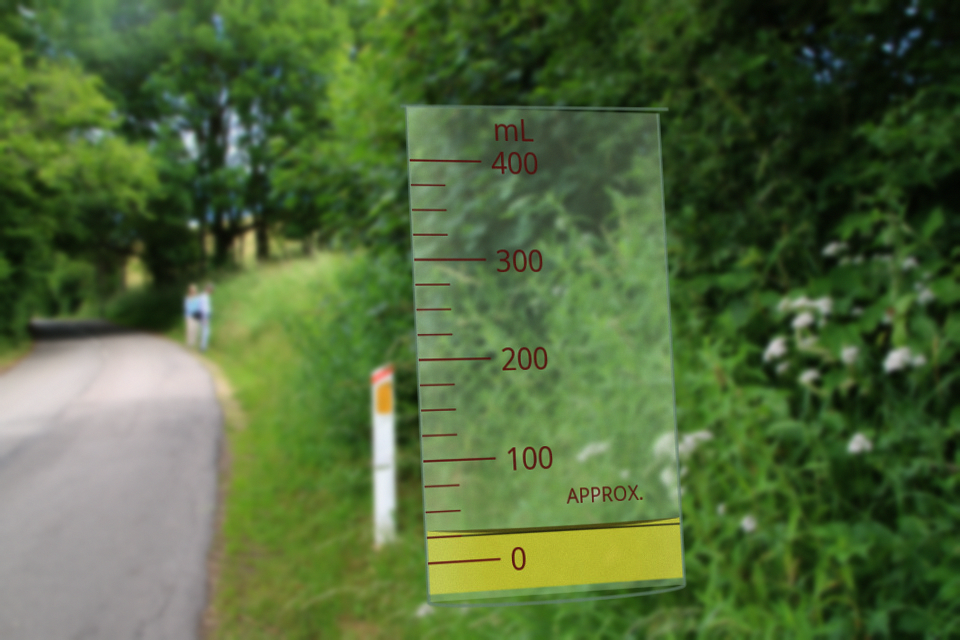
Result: 25
